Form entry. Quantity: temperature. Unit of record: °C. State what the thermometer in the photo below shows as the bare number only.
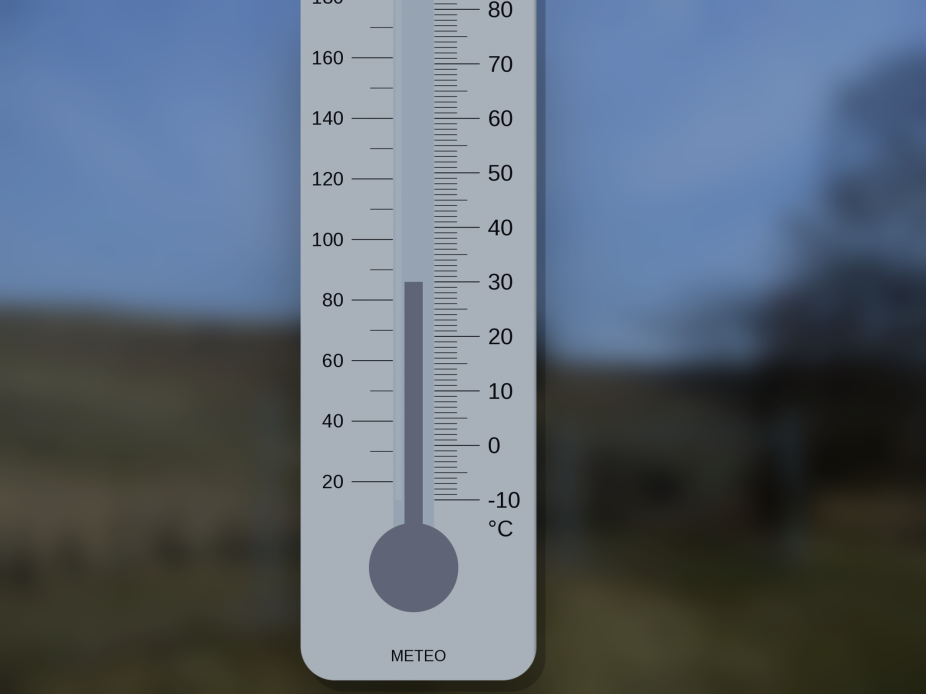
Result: 30
